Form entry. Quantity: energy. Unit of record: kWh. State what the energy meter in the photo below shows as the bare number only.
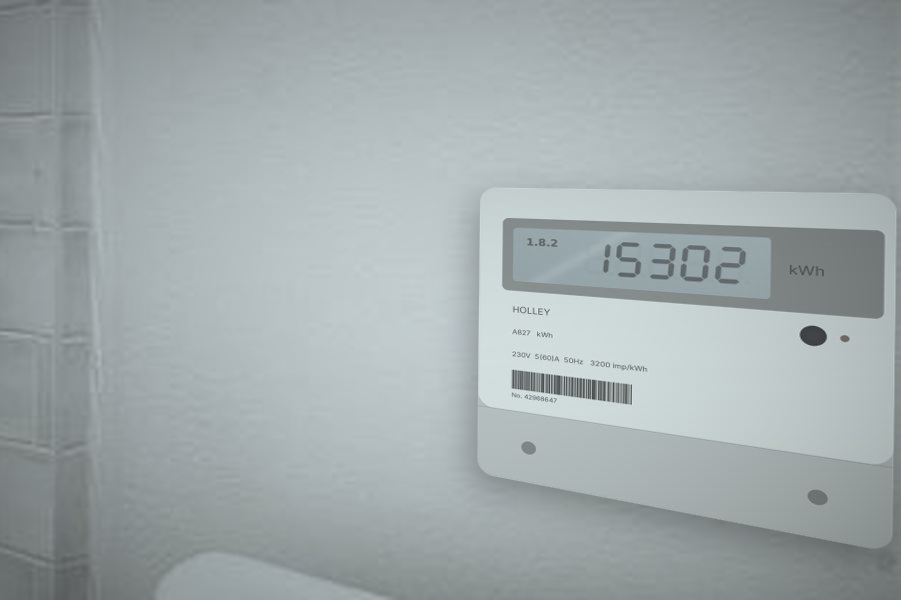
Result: 15302
